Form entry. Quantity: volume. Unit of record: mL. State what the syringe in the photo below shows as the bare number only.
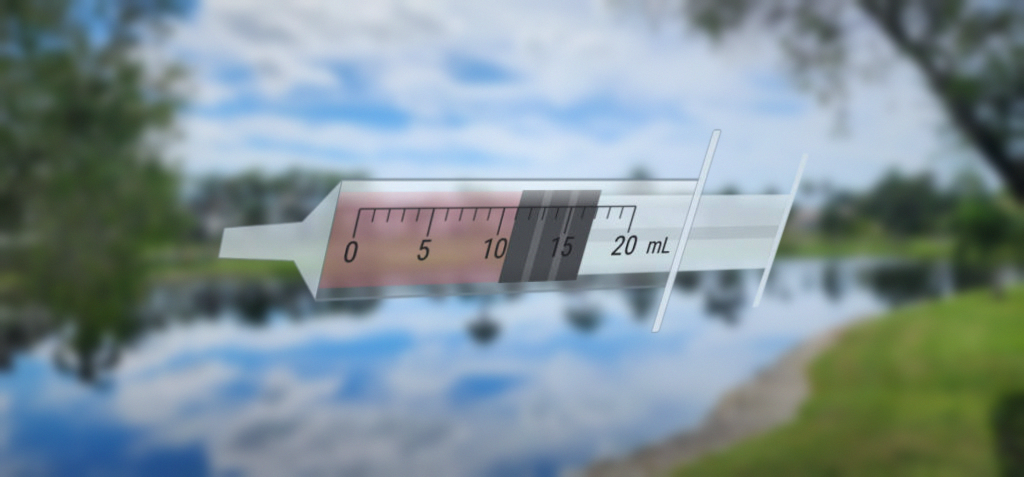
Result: 11
